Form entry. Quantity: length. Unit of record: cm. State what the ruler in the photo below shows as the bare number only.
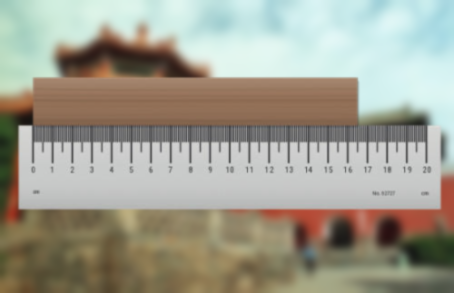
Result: 16.5
